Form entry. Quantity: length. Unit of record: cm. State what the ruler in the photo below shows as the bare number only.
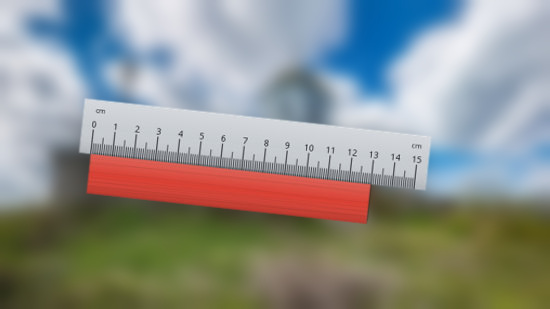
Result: 13
